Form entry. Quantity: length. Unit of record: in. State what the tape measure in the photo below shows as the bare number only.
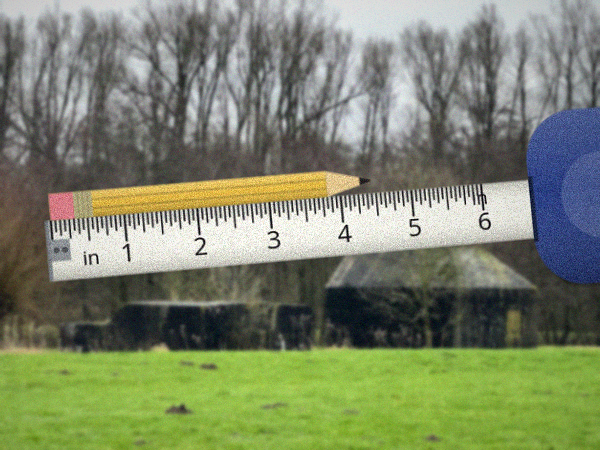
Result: 4.4375
